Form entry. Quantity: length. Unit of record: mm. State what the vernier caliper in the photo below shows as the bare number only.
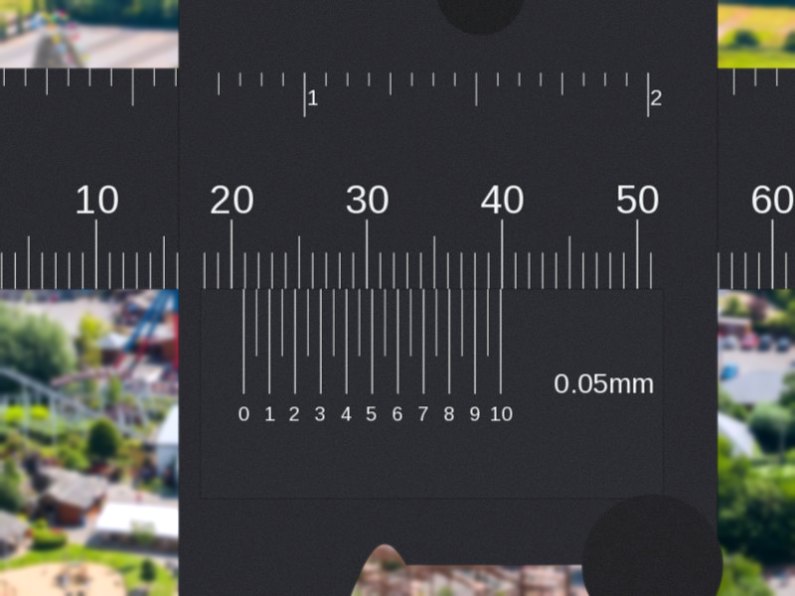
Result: 20.9
